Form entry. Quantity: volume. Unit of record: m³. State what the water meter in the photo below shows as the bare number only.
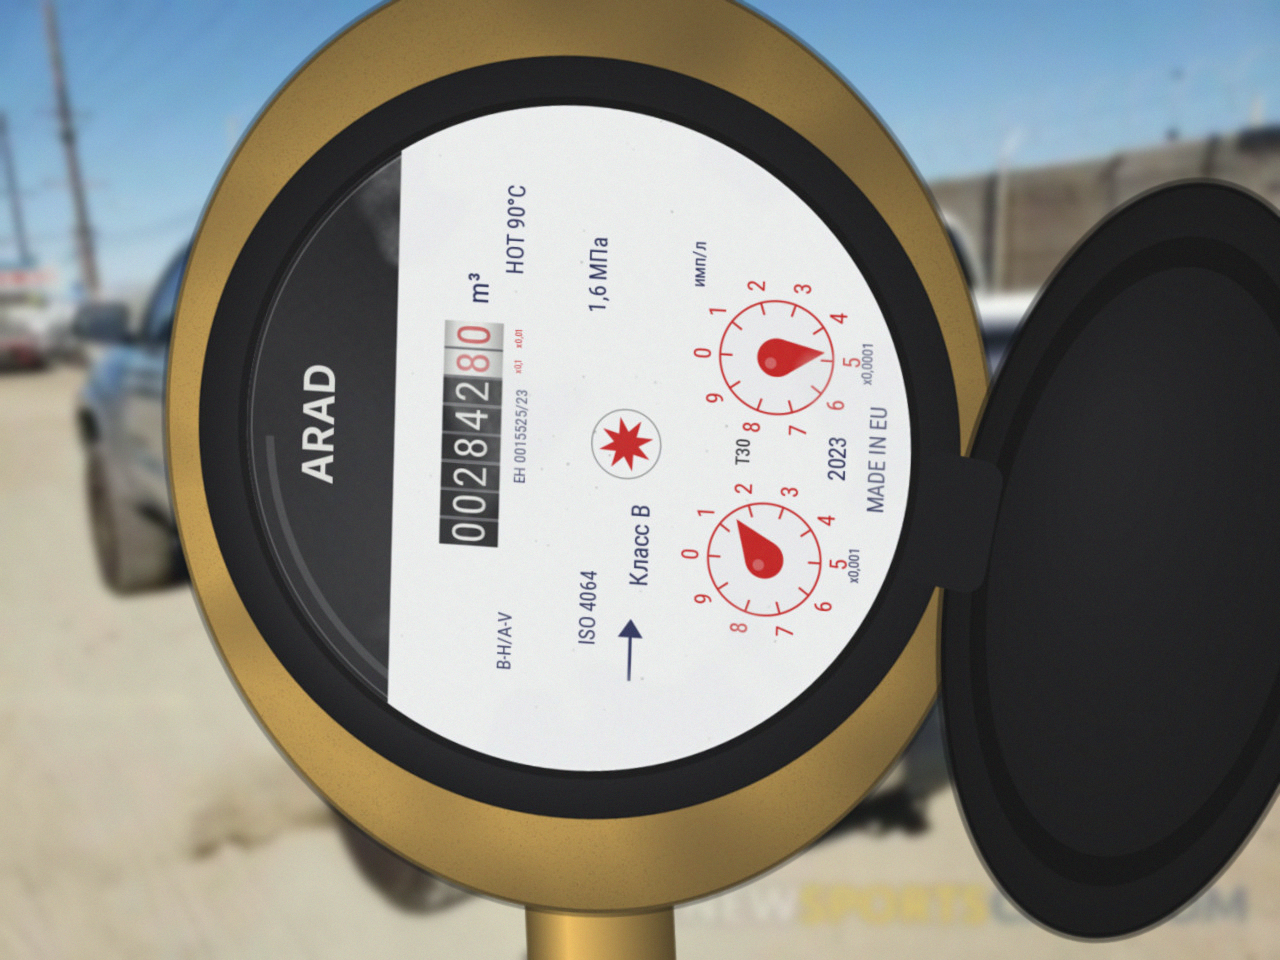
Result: 2842.8014
